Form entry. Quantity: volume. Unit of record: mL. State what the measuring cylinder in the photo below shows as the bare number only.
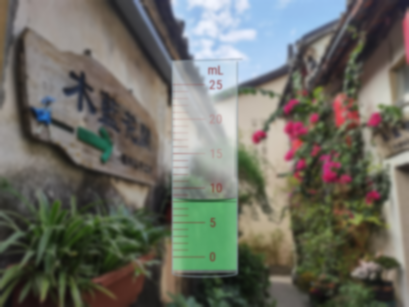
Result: 8
